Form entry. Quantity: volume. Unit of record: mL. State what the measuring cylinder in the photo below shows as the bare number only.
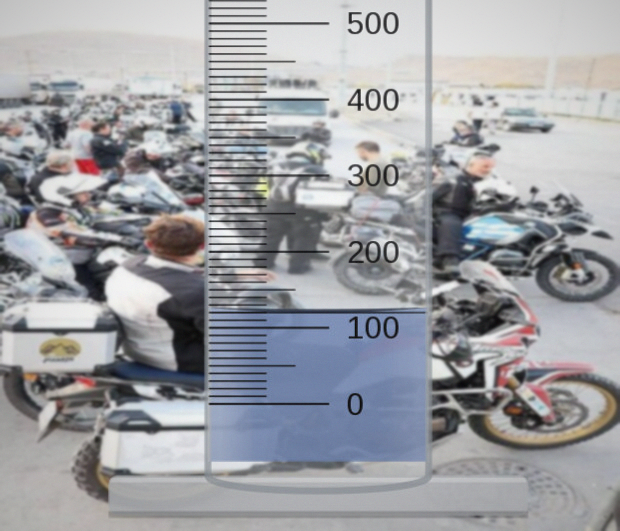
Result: 120
